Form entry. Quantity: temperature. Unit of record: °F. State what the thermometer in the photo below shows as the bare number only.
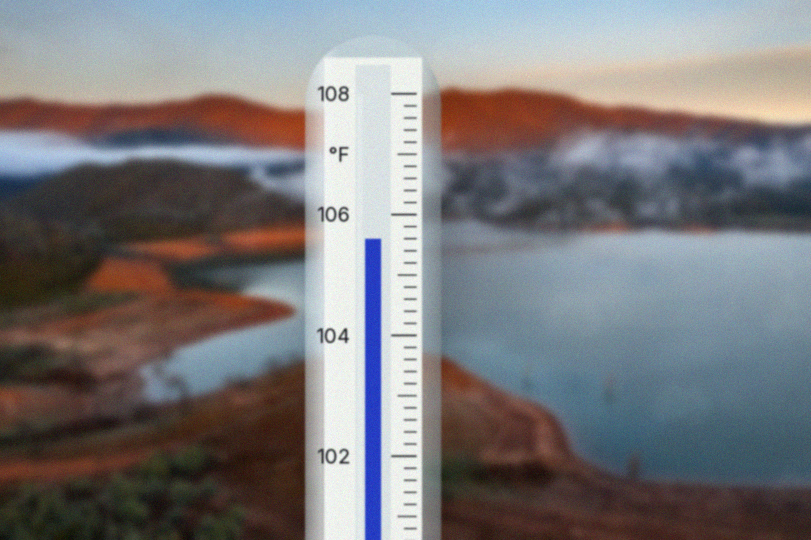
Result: 105.6
